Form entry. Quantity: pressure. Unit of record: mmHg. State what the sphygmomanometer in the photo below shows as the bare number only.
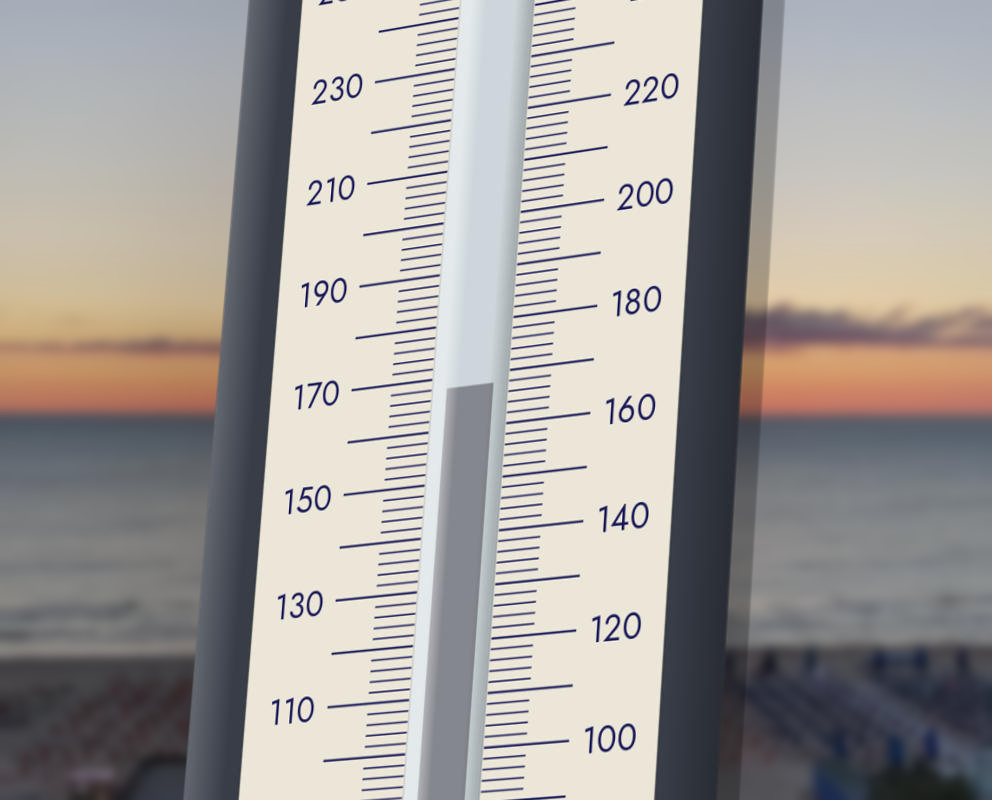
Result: 168
